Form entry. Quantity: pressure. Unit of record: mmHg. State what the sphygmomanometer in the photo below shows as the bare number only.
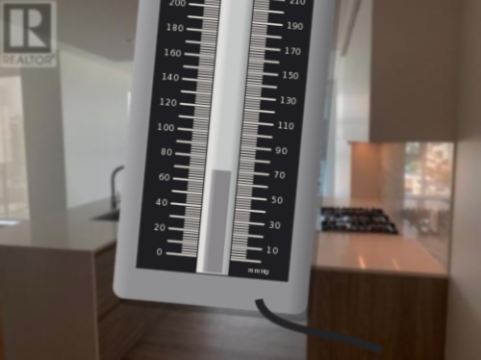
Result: 70
